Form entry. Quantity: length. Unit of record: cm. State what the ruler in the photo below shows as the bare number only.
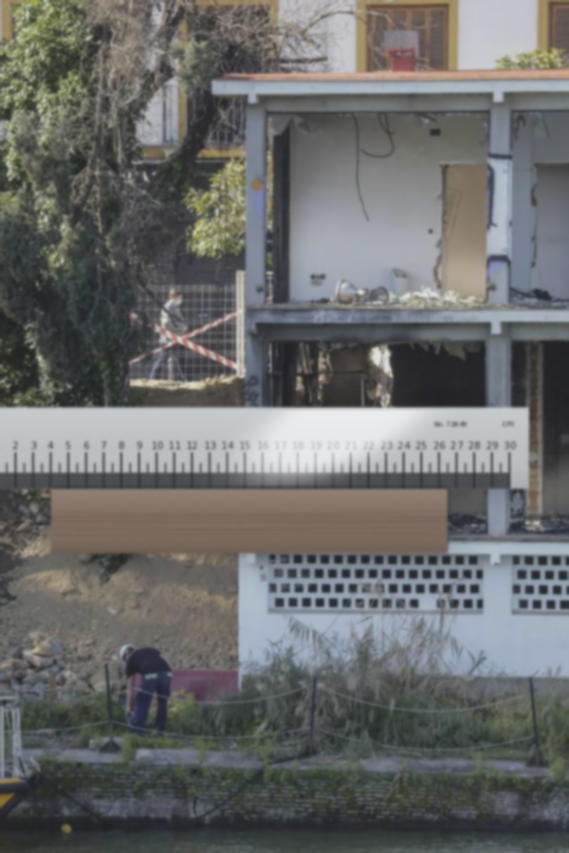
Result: 22.5
